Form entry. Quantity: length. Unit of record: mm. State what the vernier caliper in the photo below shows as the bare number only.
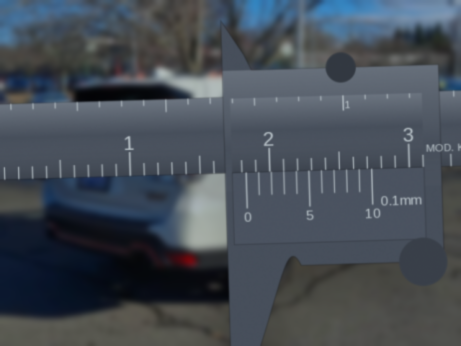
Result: 18.3
